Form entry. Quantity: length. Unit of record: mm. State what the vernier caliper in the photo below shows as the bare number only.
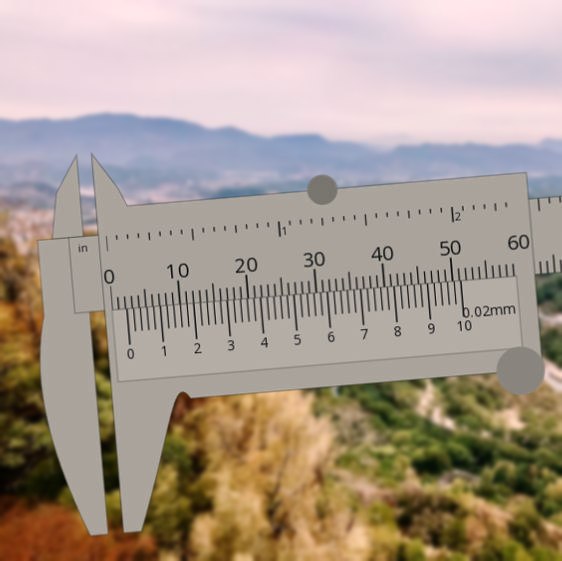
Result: 2.2
